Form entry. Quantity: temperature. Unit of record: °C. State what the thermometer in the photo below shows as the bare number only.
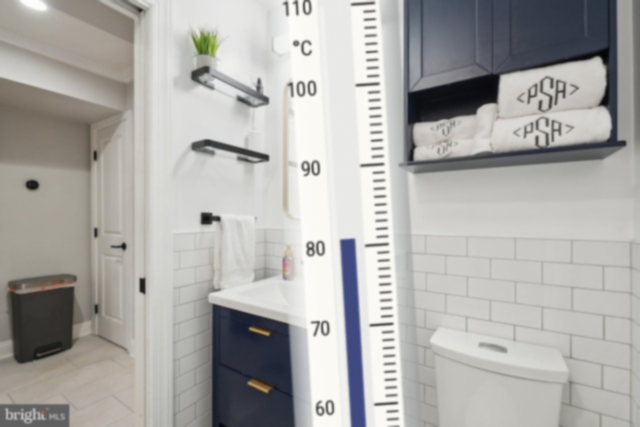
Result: 81
